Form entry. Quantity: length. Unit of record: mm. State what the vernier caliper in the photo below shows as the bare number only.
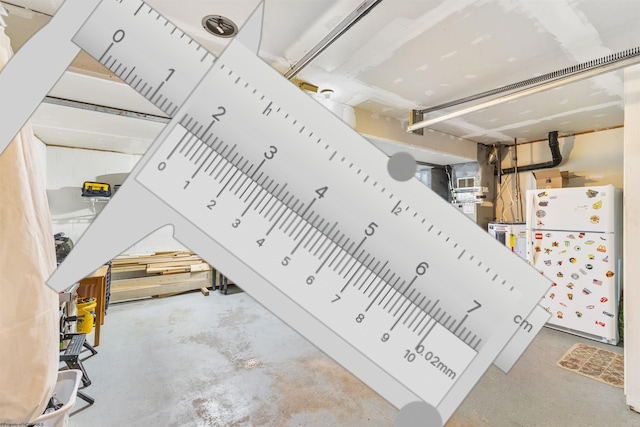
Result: 17.8
